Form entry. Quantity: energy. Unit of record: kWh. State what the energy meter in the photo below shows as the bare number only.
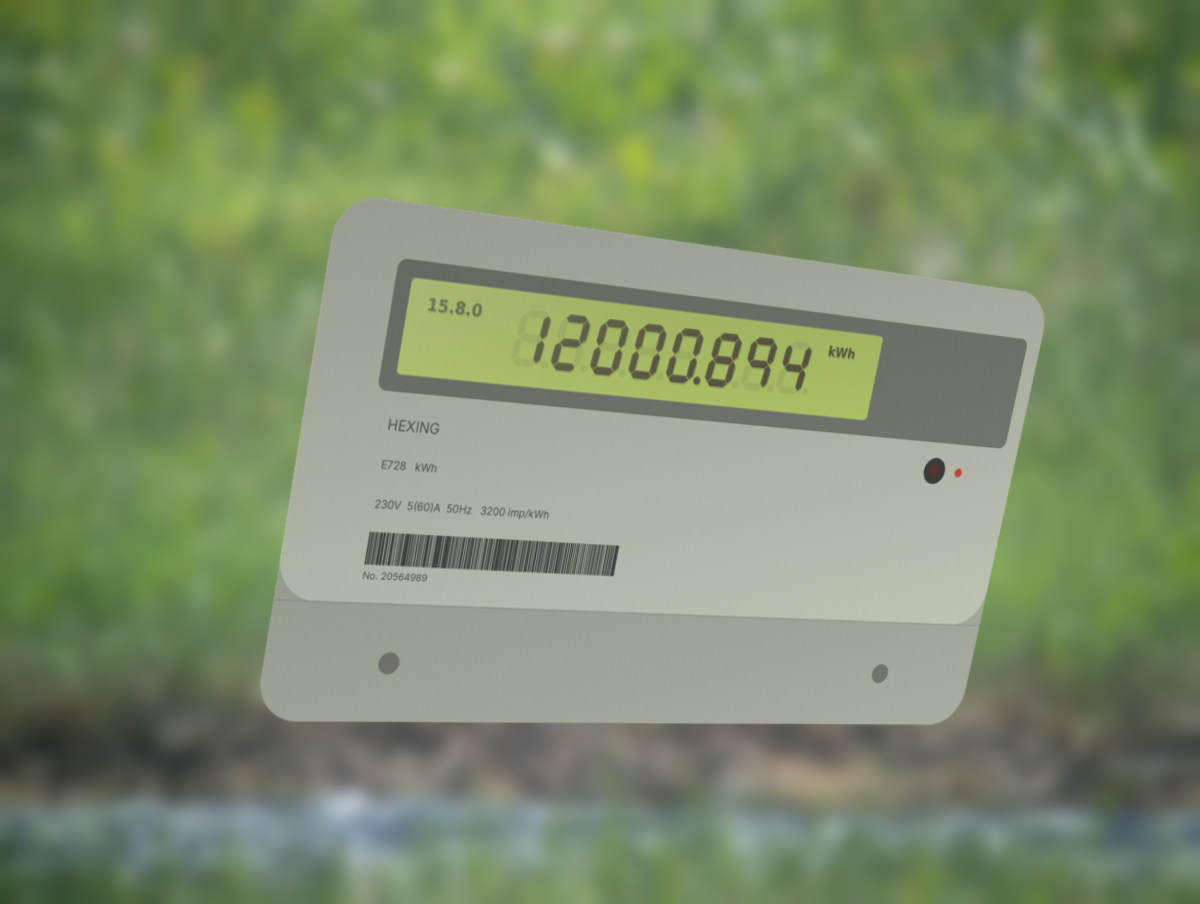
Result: 12000.894
